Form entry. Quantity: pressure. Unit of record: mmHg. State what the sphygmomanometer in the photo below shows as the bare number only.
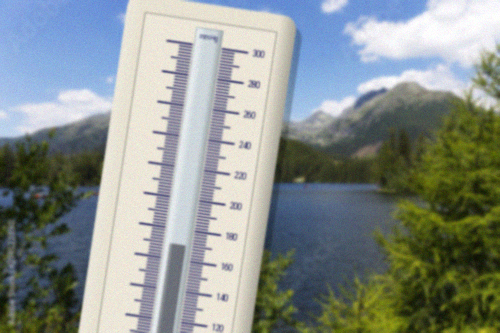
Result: 170
